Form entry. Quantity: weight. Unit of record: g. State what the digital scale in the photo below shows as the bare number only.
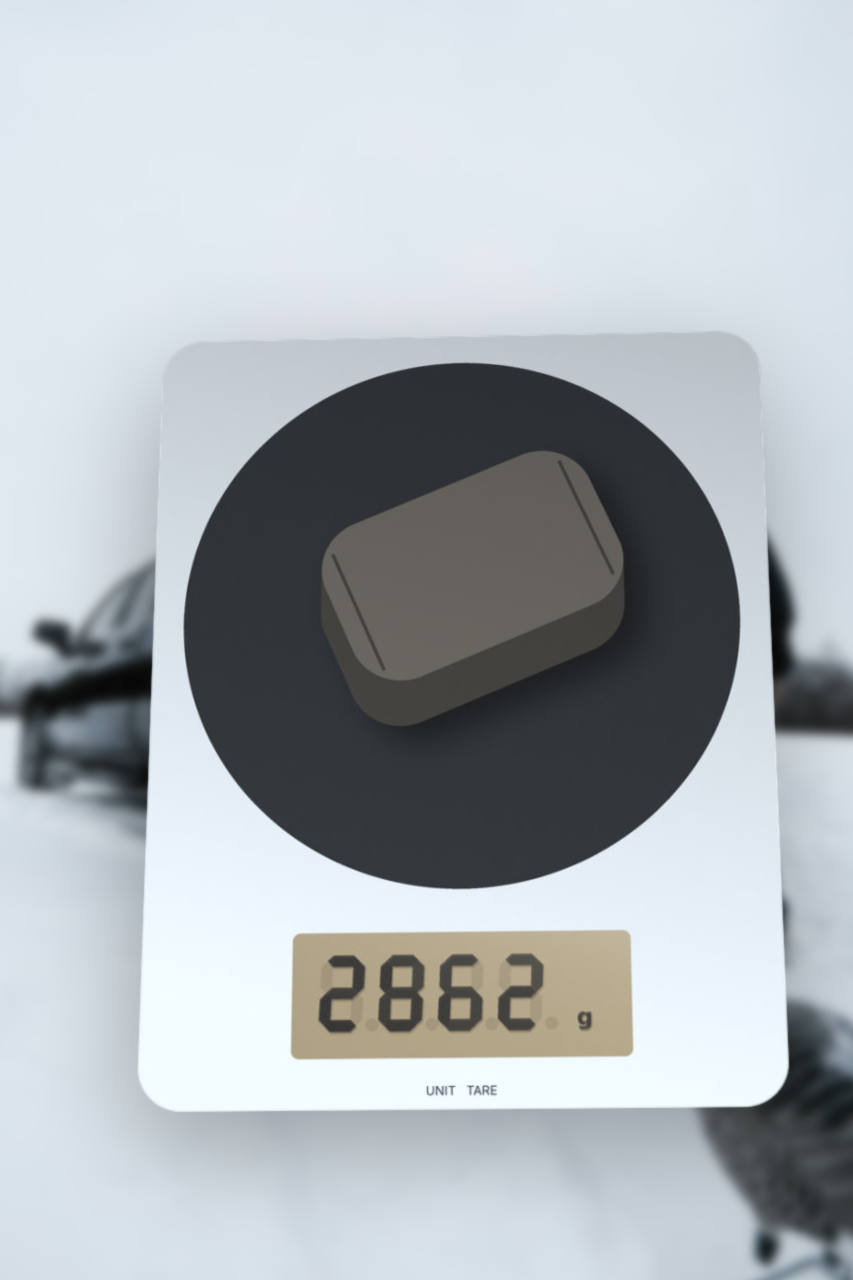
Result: 2862
